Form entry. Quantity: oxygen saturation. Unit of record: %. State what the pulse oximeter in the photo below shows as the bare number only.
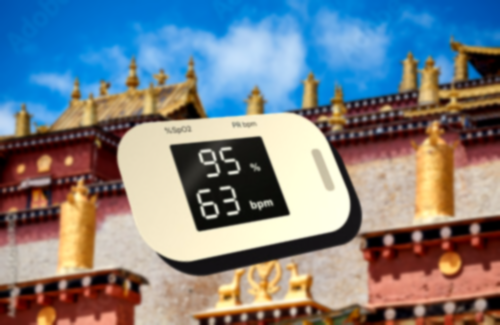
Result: 95
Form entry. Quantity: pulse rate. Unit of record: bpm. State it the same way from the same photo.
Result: 63
